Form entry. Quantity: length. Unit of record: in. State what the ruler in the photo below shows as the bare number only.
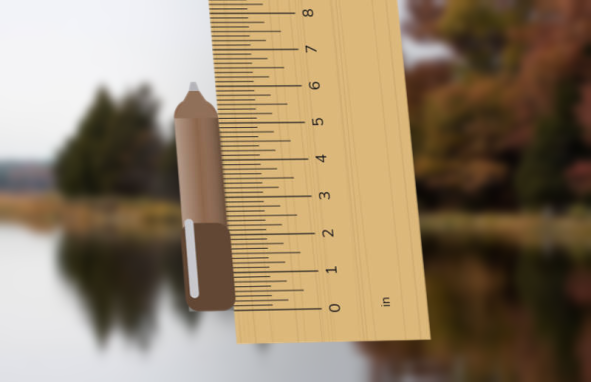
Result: 6.125
